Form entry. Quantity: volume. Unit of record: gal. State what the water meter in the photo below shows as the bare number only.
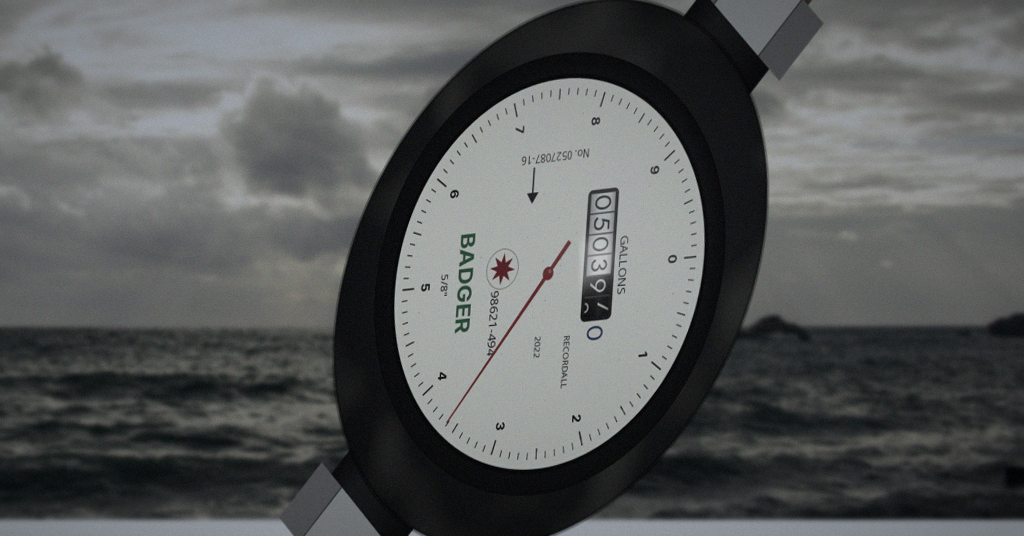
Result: 503973.6
